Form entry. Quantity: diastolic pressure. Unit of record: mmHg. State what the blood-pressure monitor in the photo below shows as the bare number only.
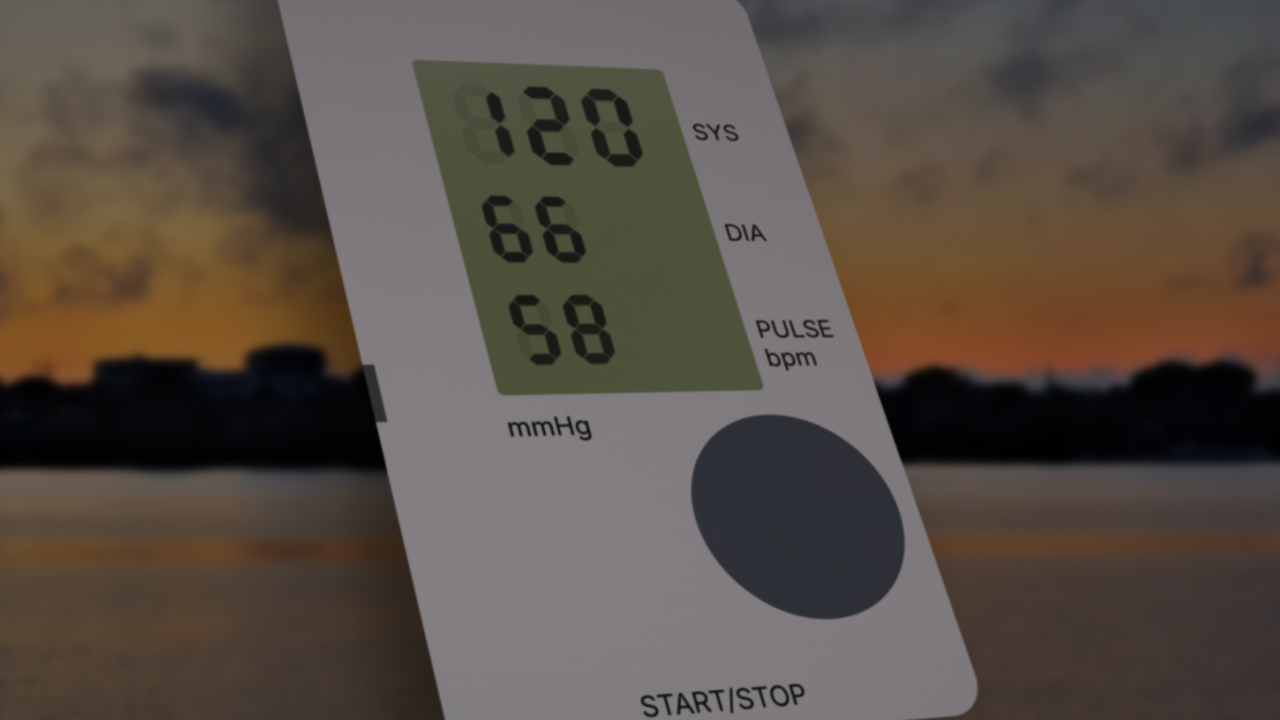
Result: 66
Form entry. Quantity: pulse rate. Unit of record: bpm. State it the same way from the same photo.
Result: 58
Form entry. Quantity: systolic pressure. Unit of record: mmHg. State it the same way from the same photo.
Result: 120
